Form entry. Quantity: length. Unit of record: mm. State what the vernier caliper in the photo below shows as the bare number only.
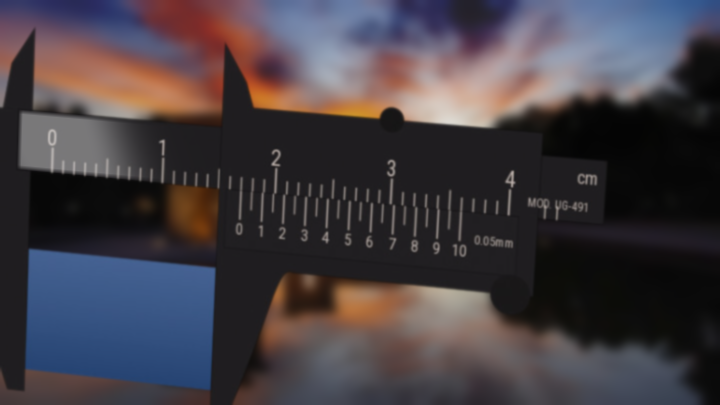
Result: 17.0
